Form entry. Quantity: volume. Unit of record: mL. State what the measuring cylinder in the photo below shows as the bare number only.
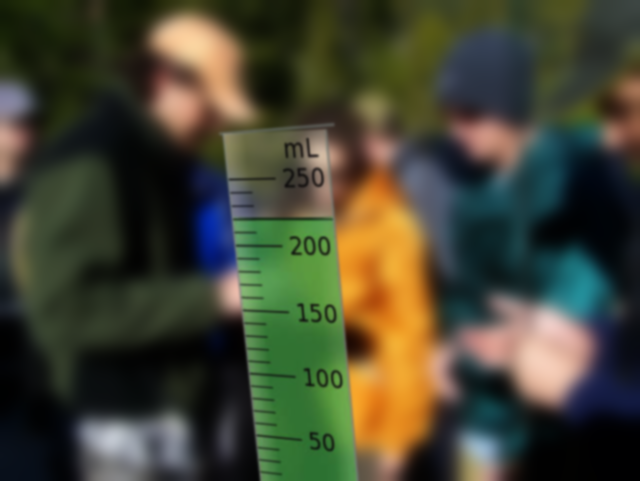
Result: 220
